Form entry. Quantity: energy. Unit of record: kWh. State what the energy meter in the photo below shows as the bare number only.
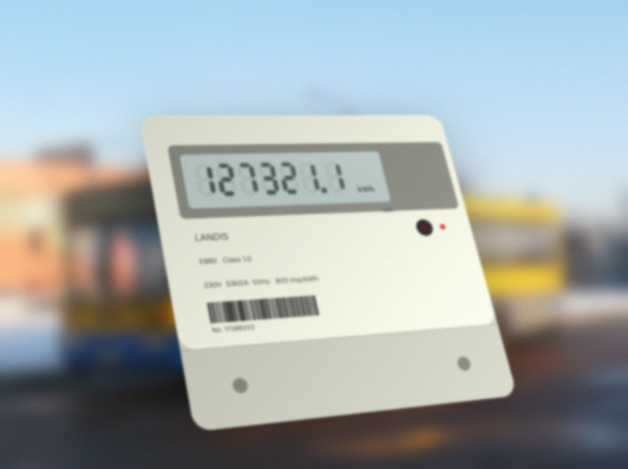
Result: 127321.1
